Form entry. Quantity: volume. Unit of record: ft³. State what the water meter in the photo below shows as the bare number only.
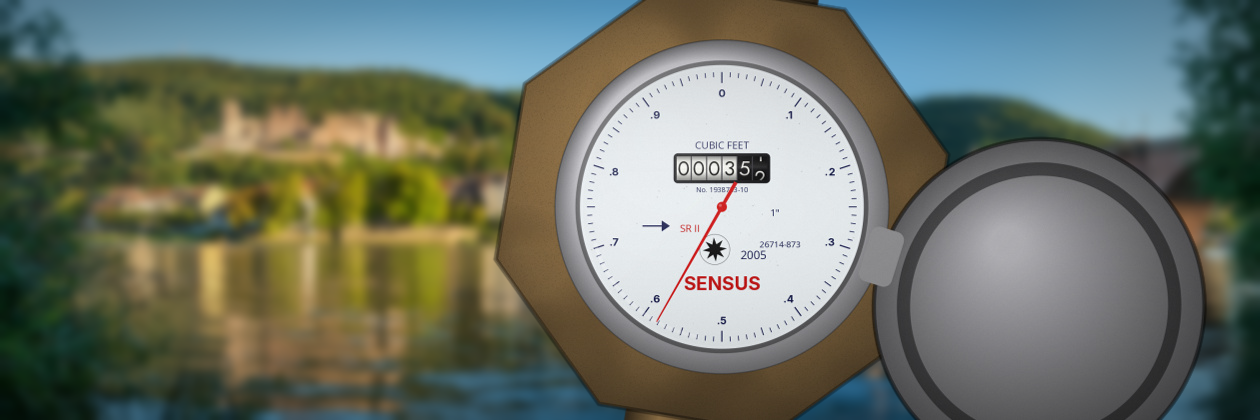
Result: 351.58
